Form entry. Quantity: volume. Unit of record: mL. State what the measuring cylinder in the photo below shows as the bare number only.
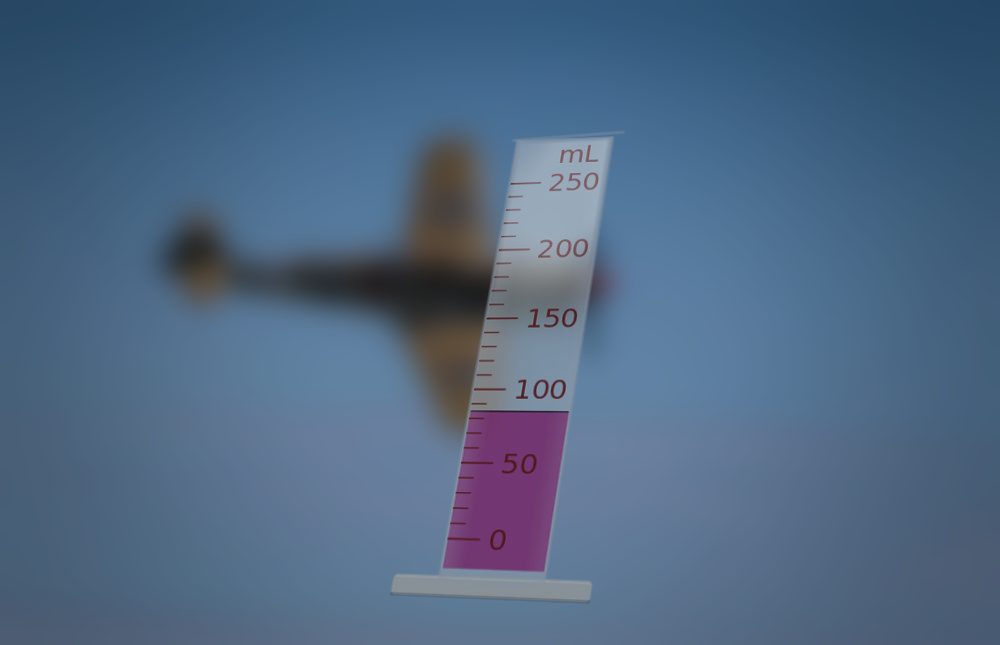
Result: 85
